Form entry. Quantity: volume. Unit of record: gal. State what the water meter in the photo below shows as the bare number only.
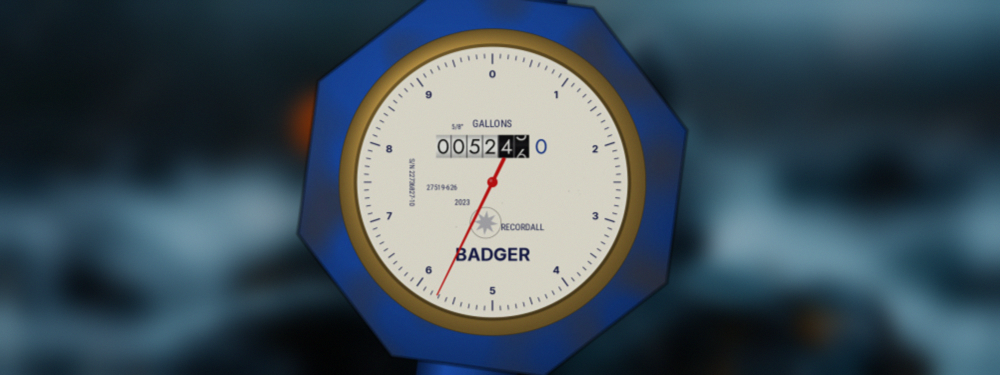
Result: 52455.7
